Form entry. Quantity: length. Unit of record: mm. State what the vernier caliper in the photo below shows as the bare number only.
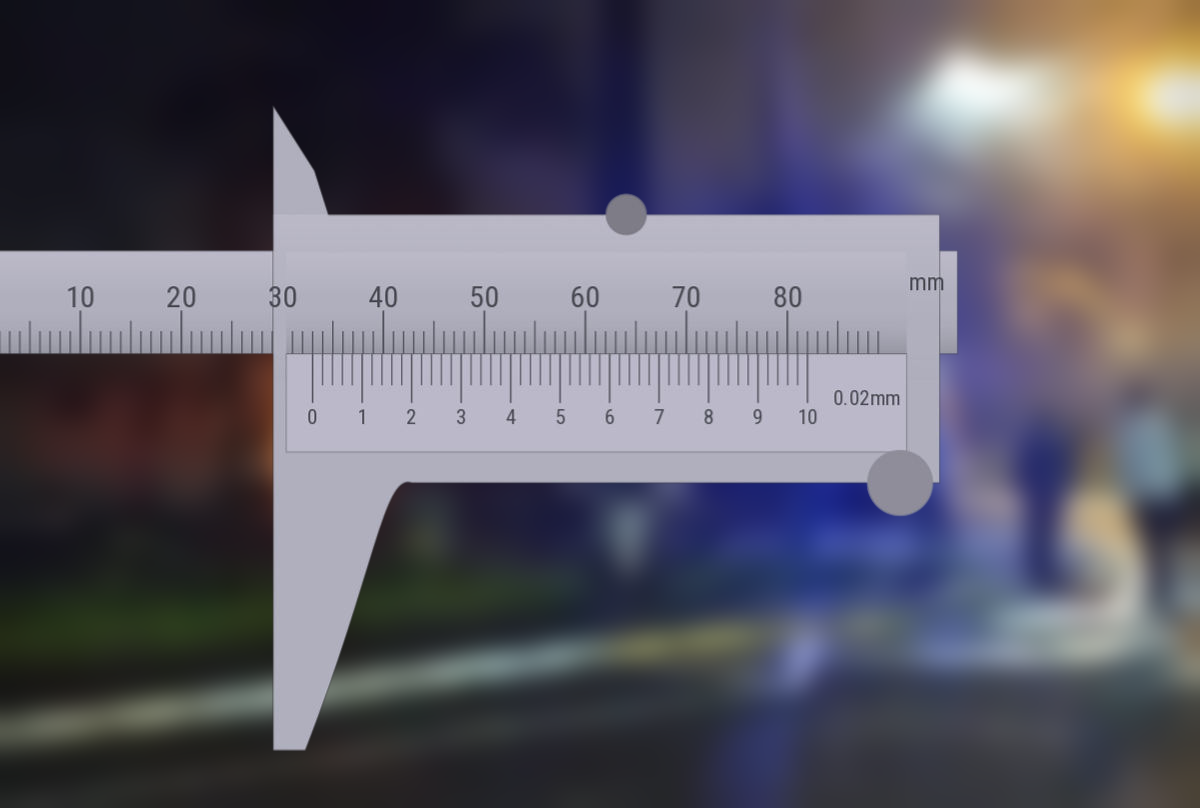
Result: 33.0
